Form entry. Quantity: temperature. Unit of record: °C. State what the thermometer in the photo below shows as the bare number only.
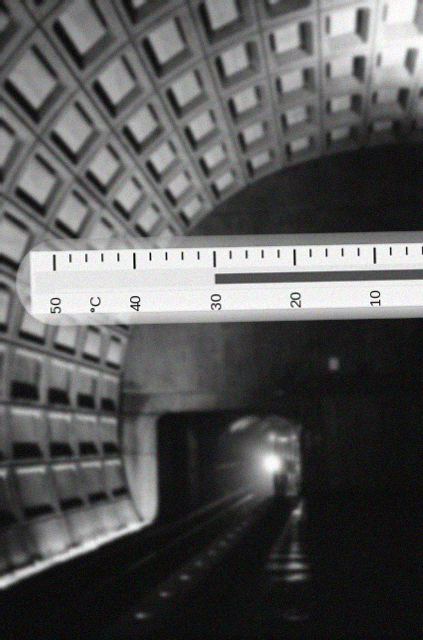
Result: 30
